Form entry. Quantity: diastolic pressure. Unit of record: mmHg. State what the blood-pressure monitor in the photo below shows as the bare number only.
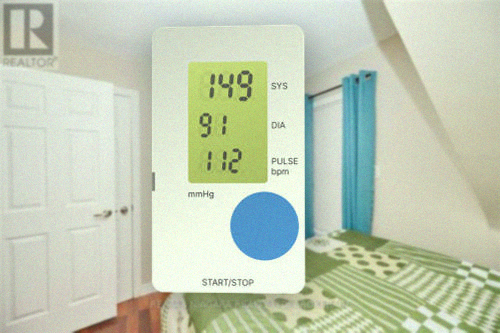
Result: 91
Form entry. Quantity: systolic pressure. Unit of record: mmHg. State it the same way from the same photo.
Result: 149
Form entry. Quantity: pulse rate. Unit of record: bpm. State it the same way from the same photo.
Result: 112
